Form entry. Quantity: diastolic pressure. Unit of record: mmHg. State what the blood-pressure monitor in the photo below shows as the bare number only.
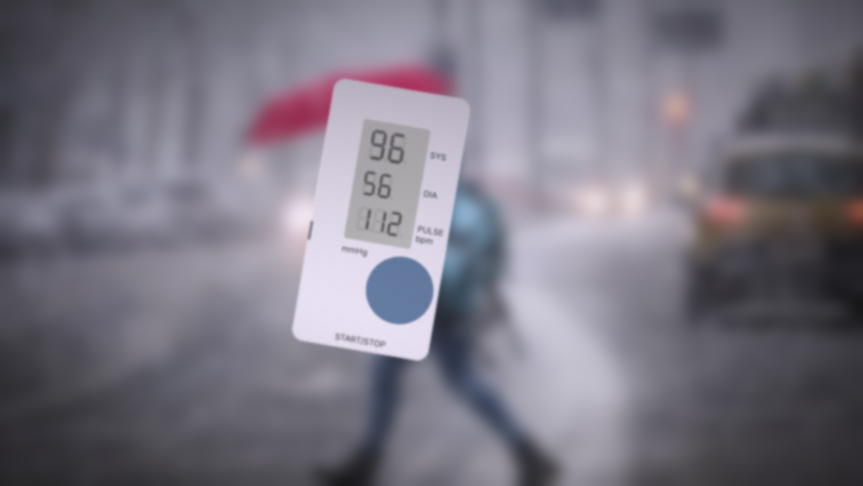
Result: 56
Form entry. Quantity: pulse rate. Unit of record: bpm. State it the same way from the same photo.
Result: 112
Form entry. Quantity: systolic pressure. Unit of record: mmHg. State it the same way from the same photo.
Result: 96
